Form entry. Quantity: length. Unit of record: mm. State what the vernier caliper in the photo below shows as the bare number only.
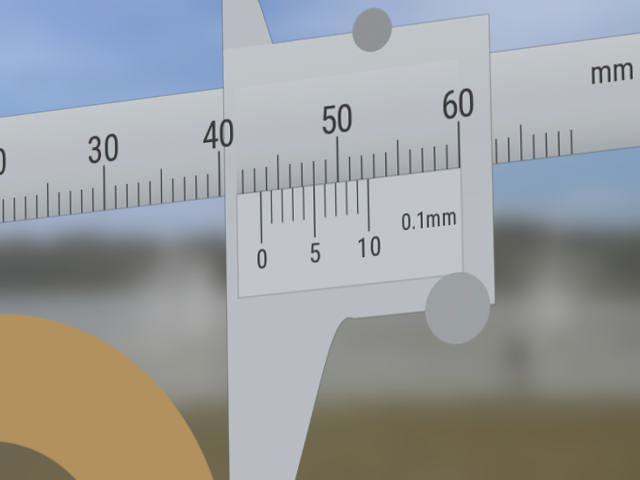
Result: 43.5
